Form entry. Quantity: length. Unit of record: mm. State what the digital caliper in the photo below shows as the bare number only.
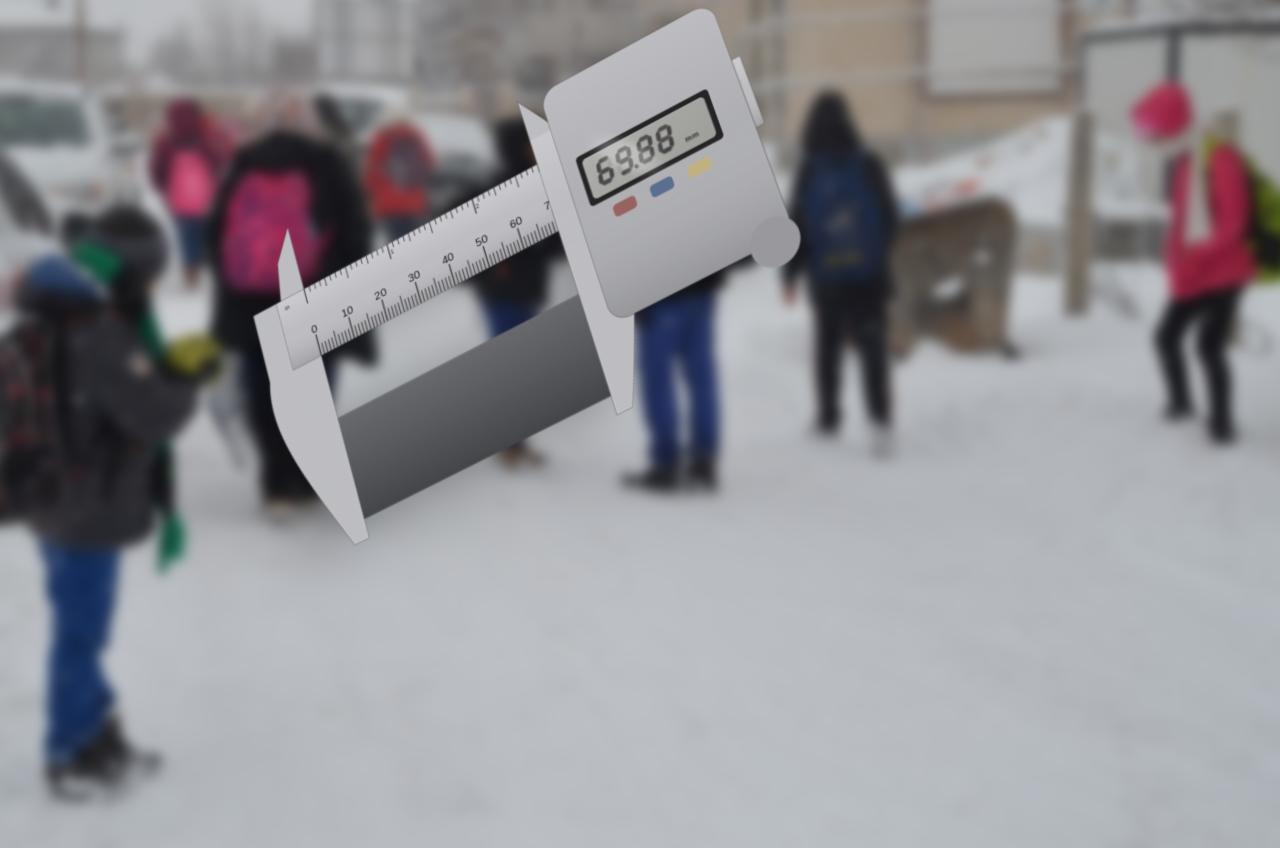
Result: 69.88
